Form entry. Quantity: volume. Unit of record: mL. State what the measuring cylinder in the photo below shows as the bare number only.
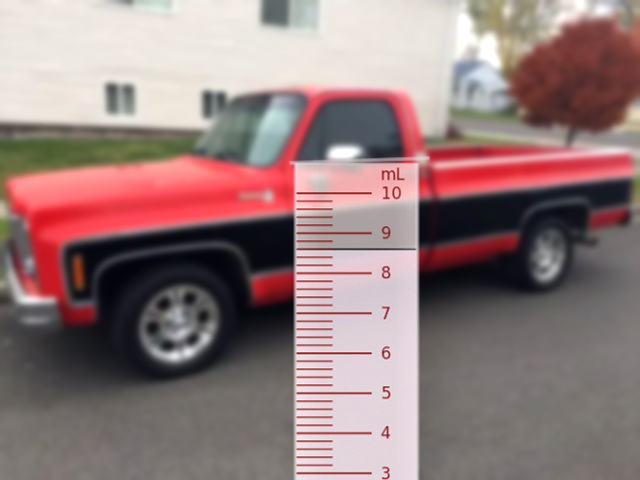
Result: 8.6
